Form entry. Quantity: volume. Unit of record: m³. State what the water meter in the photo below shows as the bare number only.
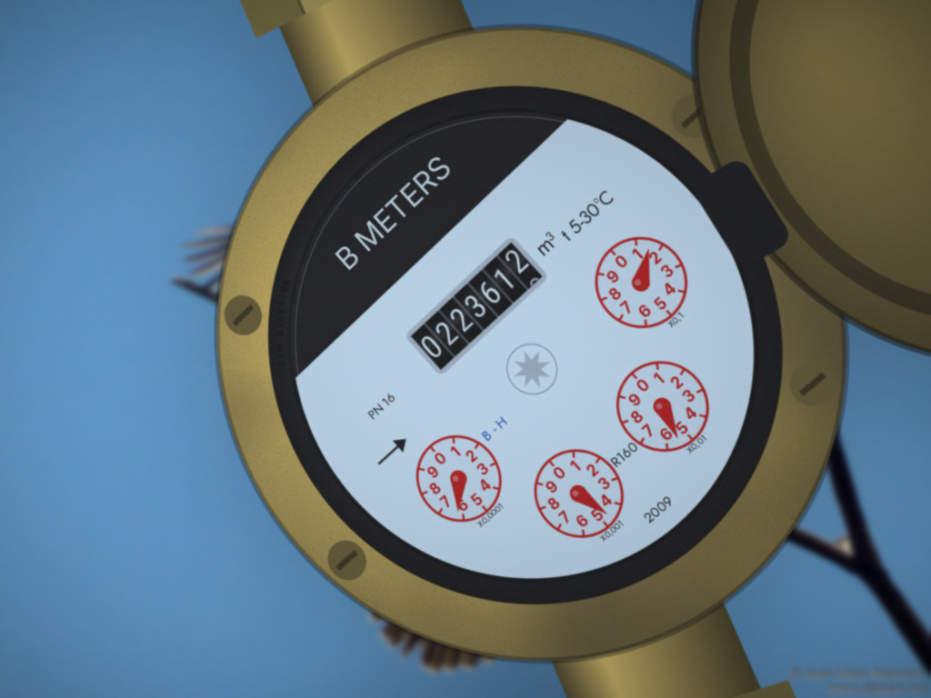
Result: 223612.1546
